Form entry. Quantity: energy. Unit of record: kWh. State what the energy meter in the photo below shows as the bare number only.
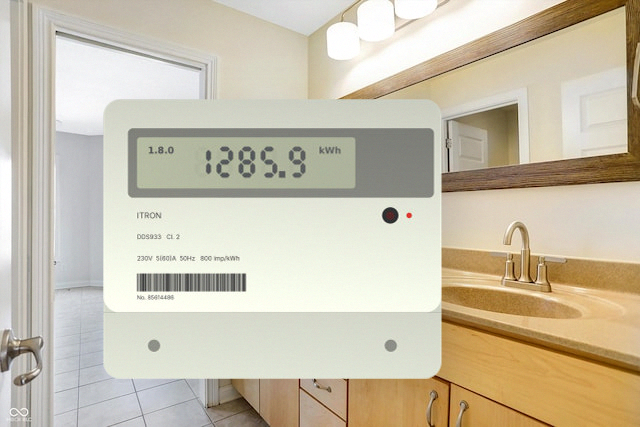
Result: 1285.9
